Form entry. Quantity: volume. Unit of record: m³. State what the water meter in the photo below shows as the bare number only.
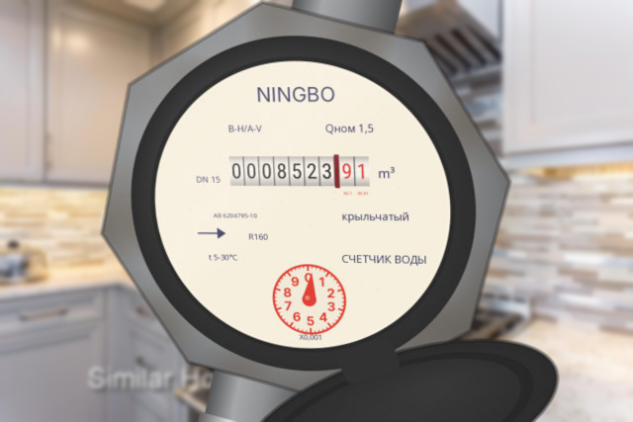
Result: 8523.910
